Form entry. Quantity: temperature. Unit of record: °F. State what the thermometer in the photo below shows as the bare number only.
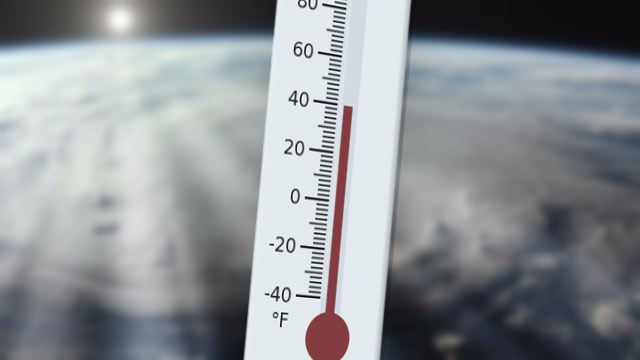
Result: 40
